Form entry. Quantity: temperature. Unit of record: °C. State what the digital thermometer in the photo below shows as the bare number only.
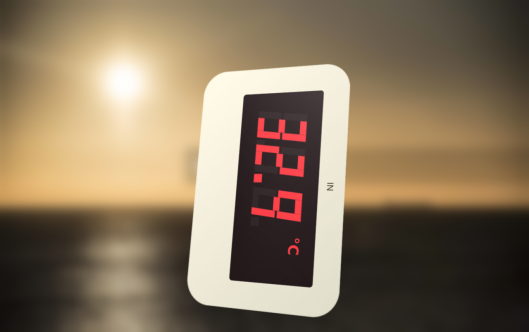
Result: 32.9
